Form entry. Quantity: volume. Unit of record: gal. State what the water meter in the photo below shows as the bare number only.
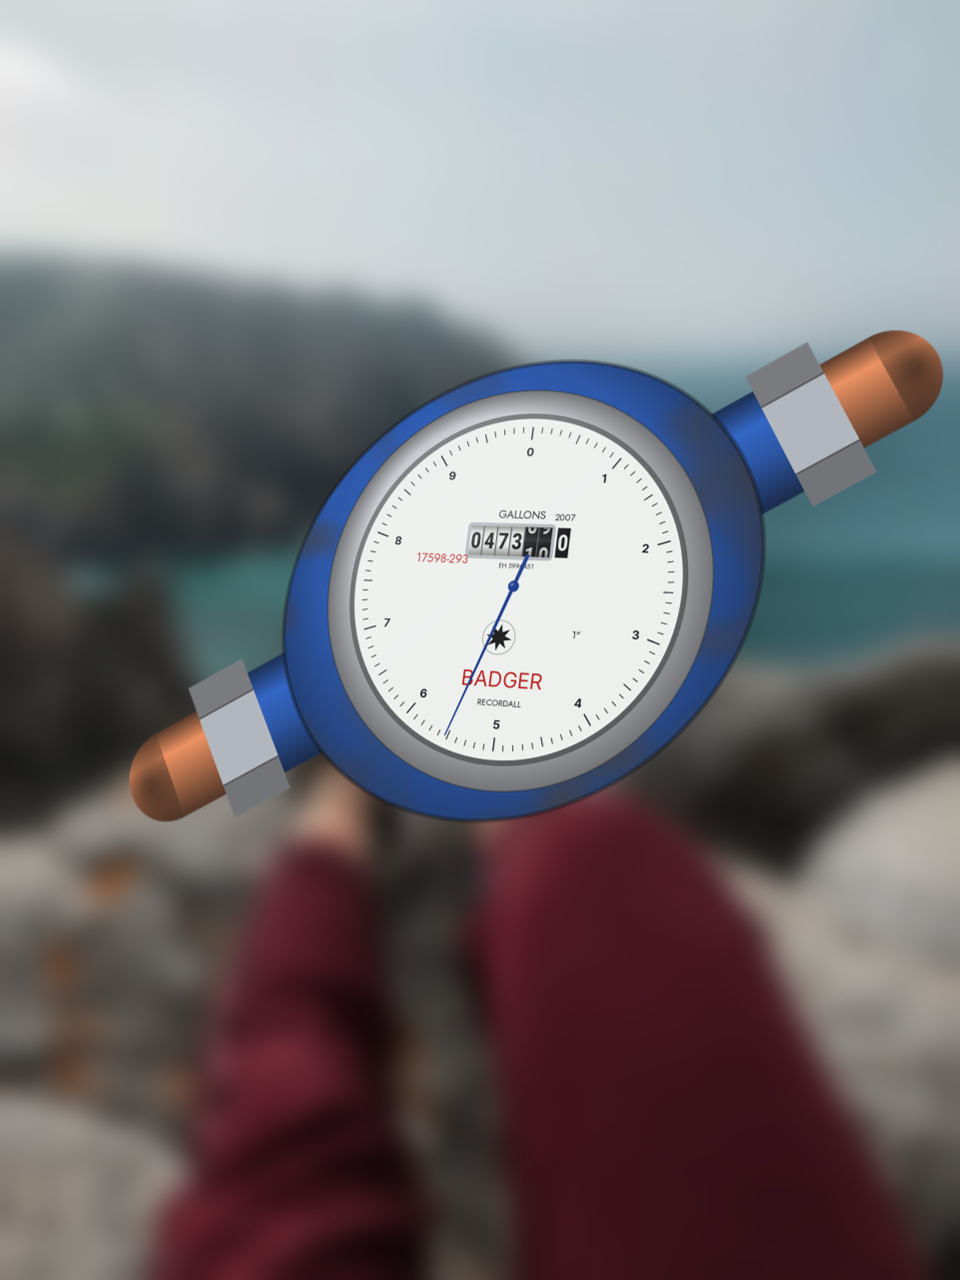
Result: 473095.5
